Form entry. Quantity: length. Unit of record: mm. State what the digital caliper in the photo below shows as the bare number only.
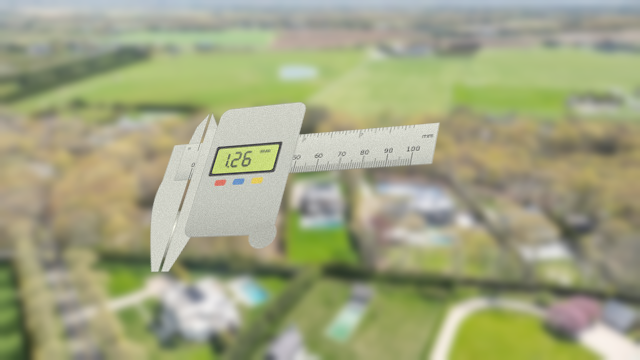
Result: 1.26
